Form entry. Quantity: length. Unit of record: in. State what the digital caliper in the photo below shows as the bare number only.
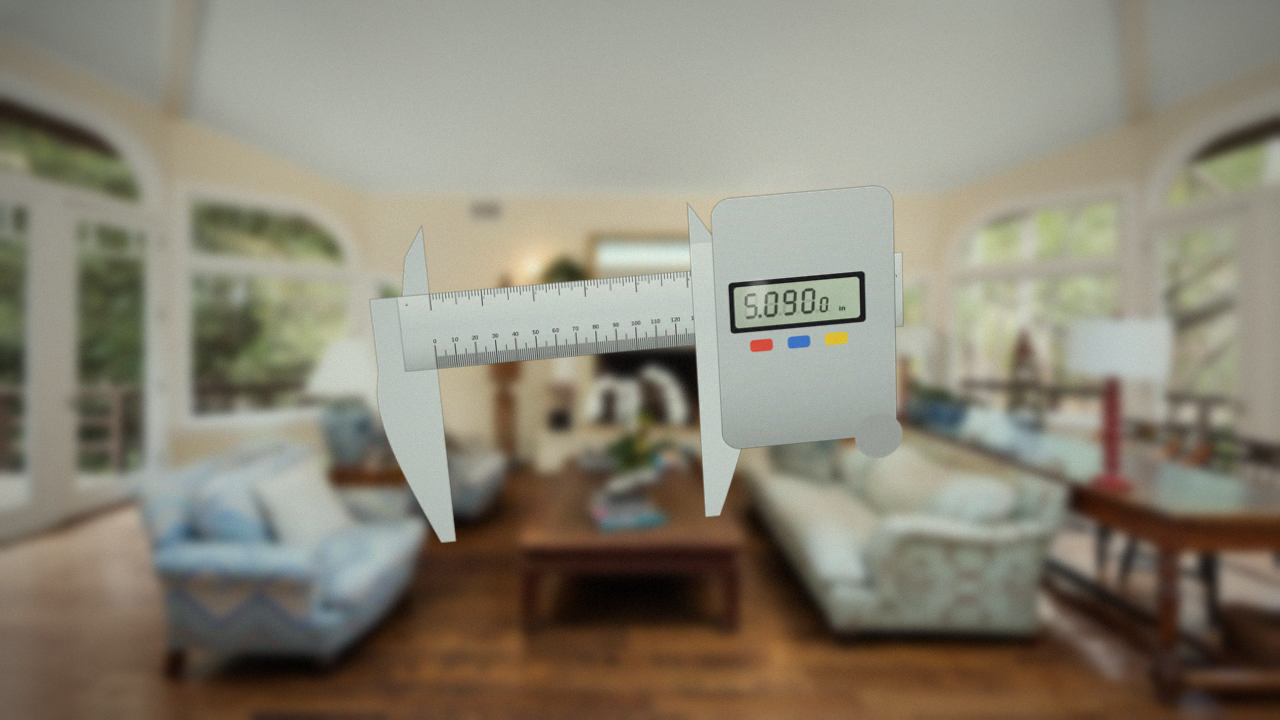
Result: 5.0900
